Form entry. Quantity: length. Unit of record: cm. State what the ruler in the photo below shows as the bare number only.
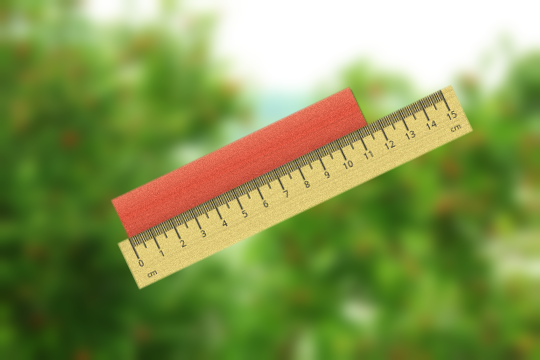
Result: 11.5
